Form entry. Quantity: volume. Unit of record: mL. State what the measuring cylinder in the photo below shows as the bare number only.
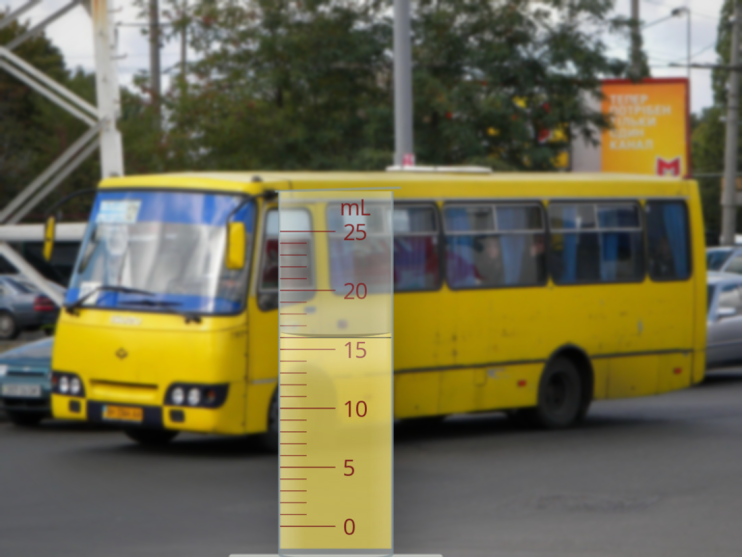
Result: 16
